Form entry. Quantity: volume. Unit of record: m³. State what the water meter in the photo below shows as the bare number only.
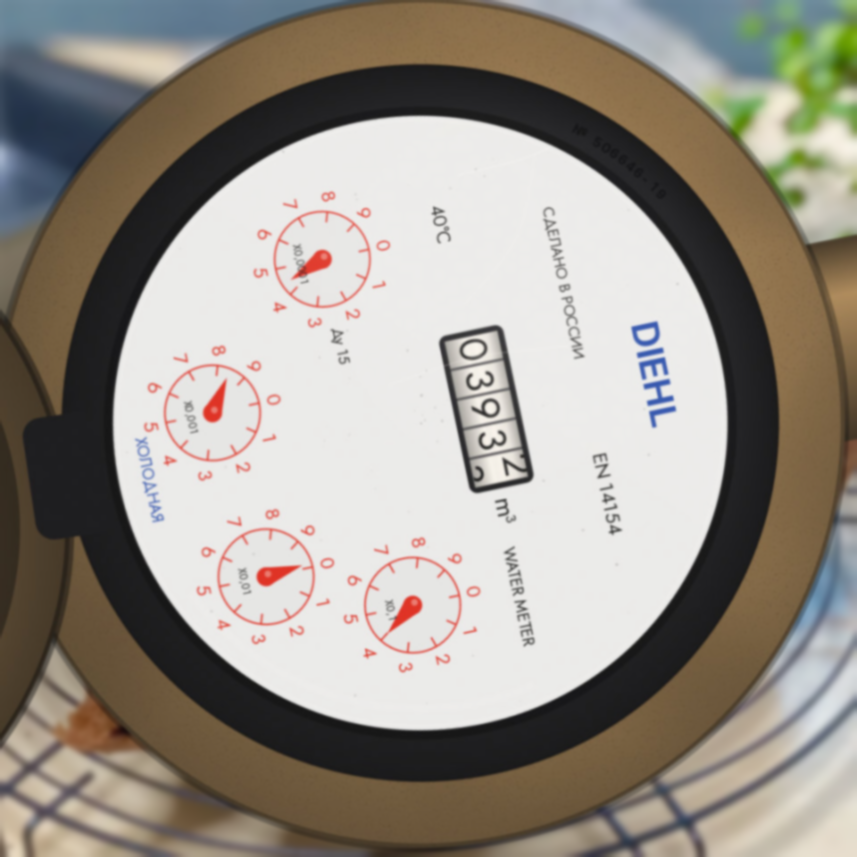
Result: 3932.3984
